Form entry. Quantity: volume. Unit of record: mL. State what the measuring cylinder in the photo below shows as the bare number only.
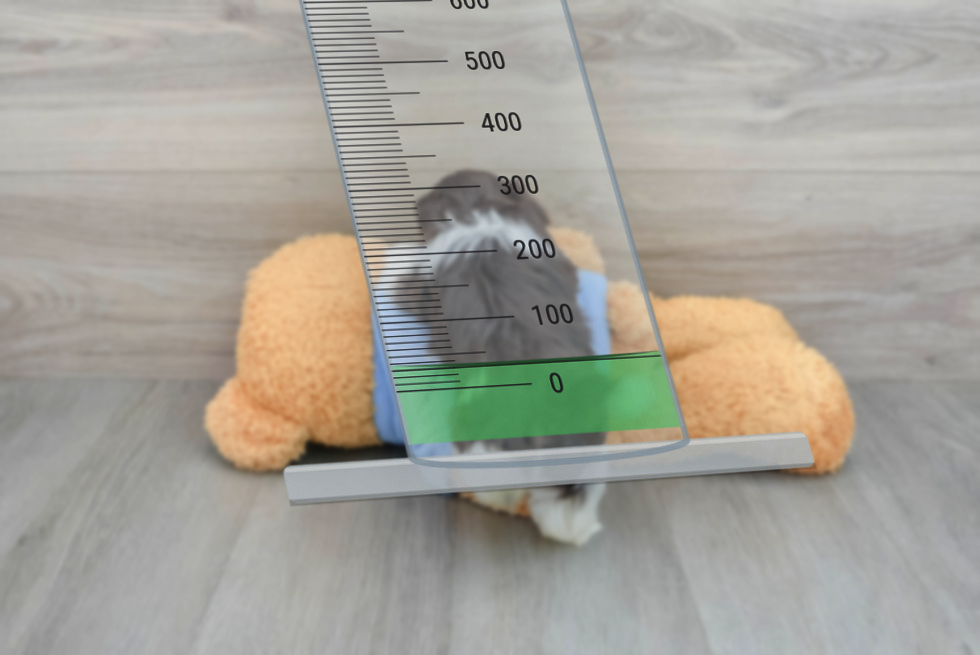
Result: 30
